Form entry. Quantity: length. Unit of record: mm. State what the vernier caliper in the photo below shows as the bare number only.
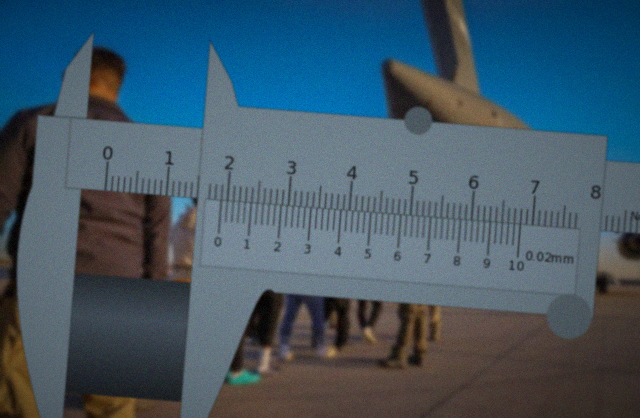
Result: 19.0
